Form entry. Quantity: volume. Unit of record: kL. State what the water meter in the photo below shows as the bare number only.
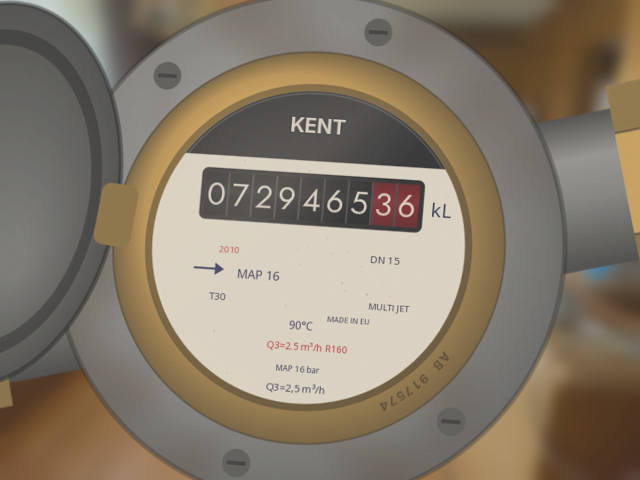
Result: 729465.36
